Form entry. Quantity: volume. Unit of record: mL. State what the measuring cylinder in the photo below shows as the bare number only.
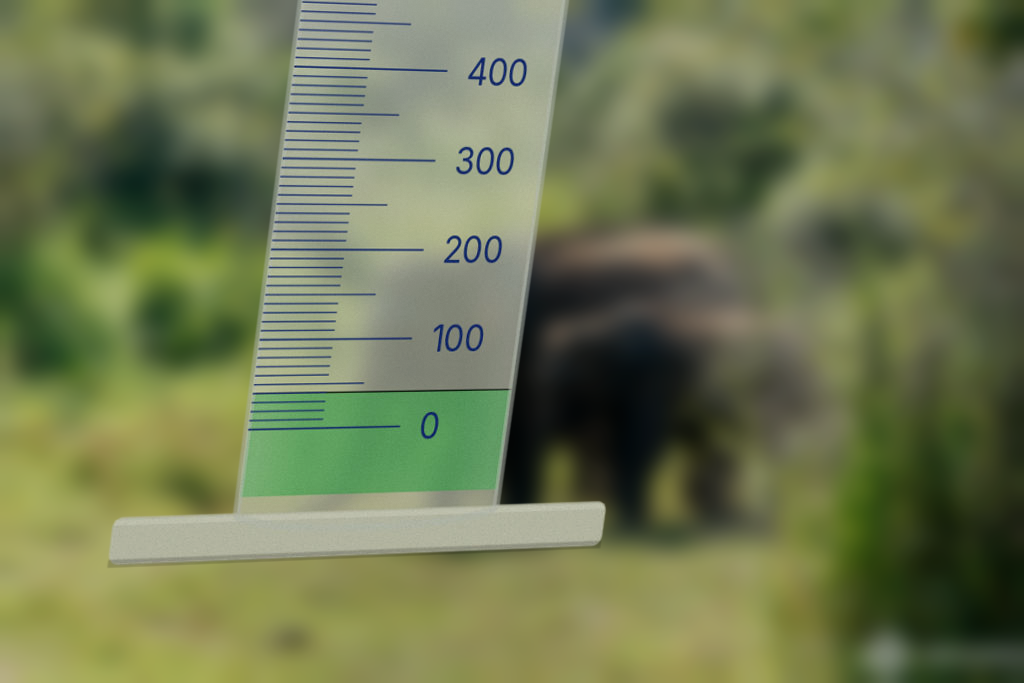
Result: 40
